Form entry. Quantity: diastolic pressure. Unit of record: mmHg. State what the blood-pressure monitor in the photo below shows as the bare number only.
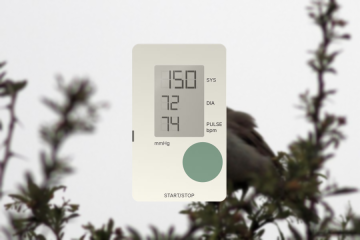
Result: 72
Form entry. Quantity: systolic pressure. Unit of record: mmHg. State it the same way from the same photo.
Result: 150
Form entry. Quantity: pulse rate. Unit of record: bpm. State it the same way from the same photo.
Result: 74
